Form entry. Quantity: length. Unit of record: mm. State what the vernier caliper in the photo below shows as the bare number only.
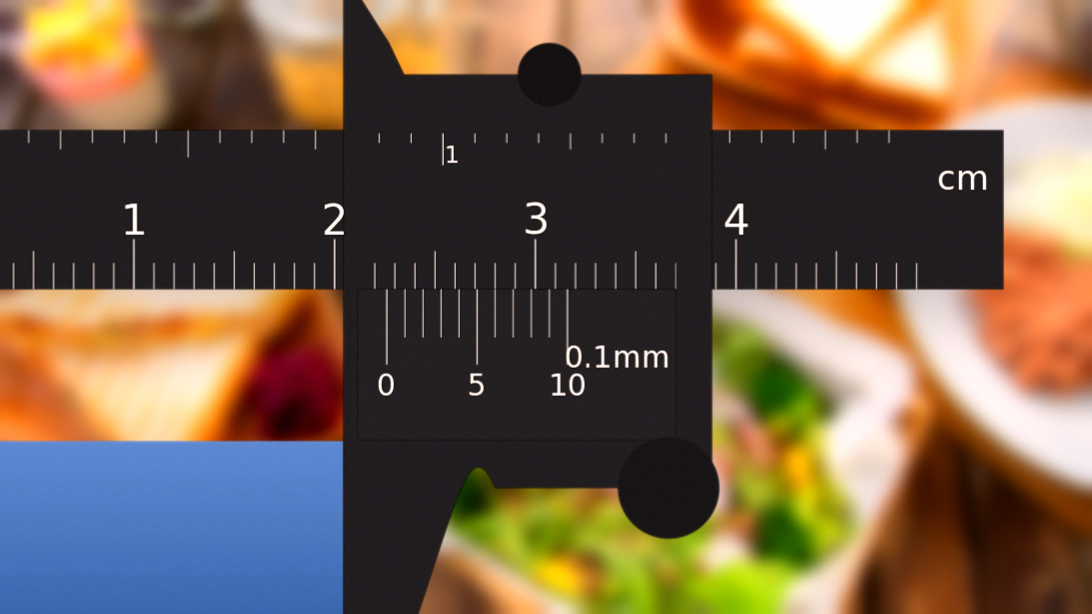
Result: 22.6
